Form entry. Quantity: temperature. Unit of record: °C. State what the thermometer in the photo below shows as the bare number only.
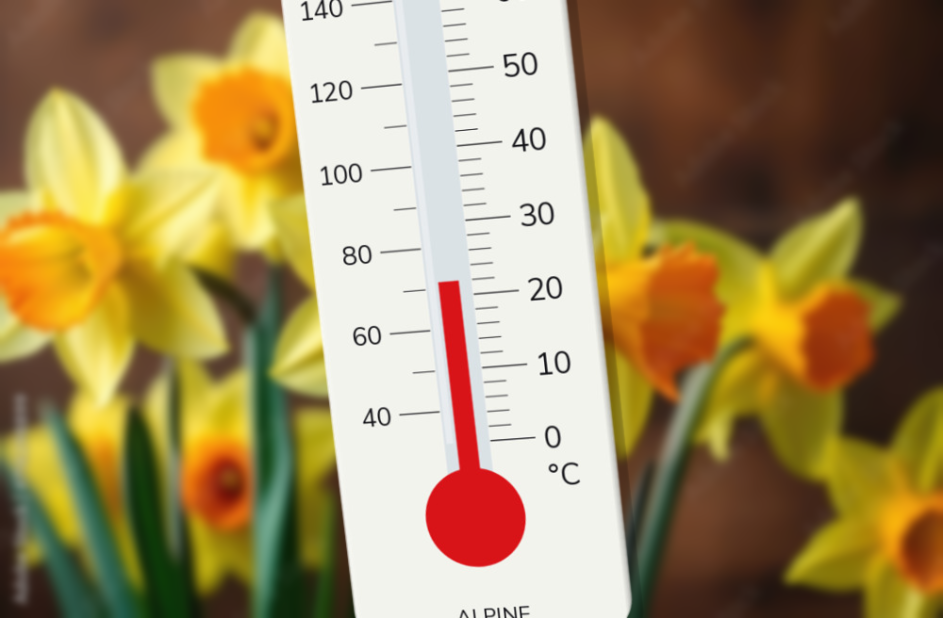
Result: 22
